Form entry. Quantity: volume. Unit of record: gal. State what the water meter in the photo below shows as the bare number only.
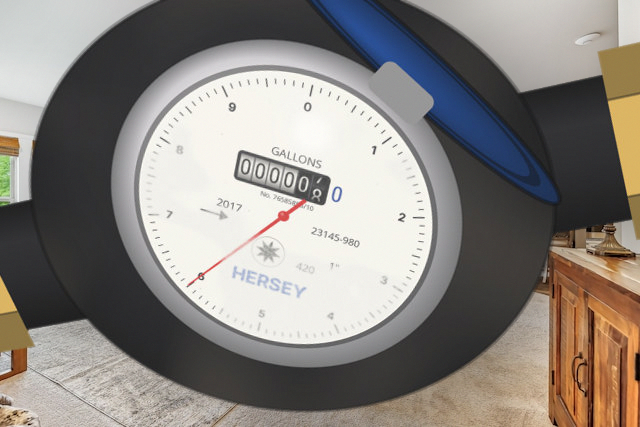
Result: 76.0
